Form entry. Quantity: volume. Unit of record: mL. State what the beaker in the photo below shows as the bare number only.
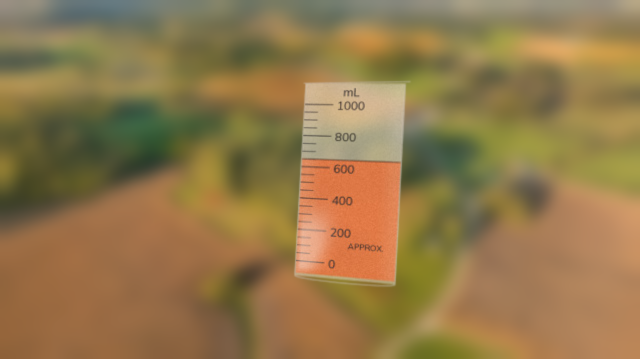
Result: 650
